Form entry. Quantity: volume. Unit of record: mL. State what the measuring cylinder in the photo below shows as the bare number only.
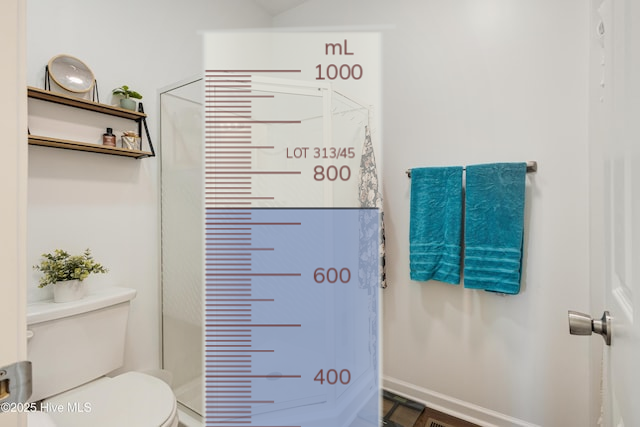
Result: 730
